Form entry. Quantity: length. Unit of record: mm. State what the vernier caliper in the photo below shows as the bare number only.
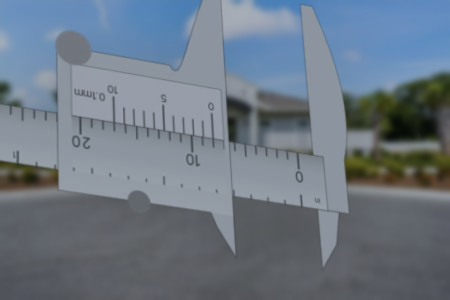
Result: 8.0
